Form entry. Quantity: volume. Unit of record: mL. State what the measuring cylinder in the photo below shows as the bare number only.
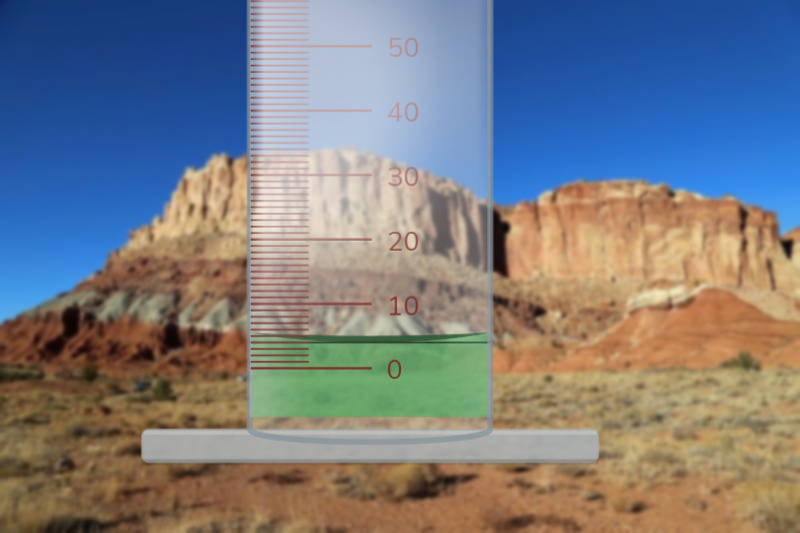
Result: 4
